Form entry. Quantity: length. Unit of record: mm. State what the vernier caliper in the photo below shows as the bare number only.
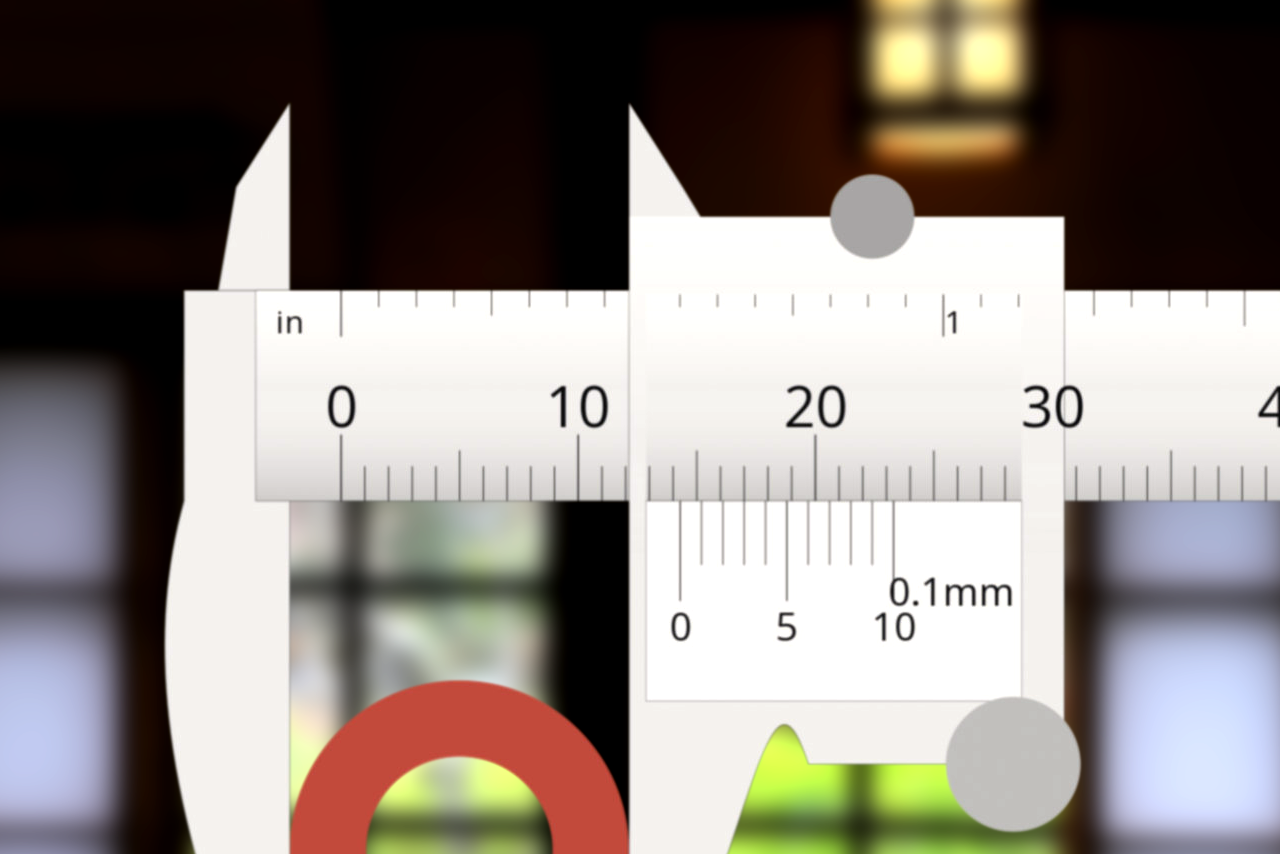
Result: 14.3
